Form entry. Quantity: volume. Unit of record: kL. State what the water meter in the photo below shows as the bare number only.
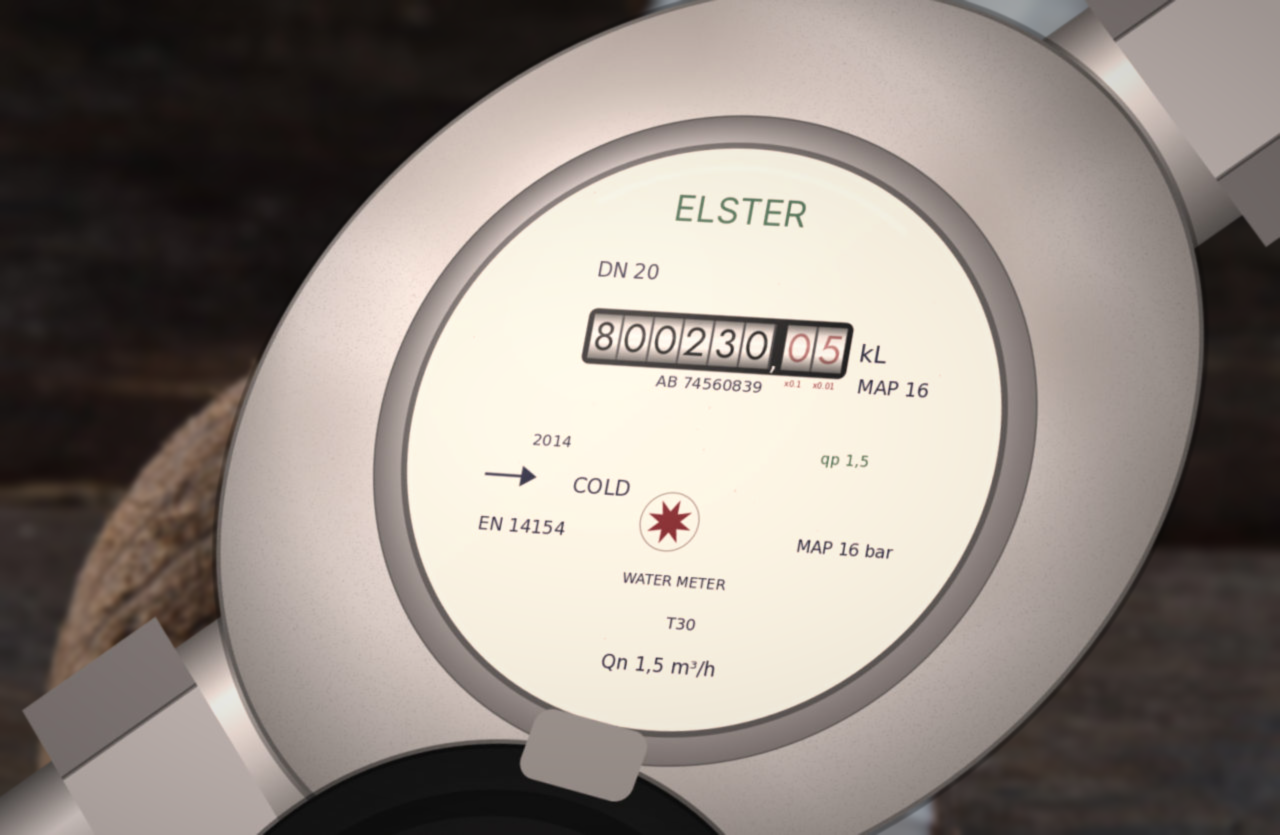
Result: 800230.05
